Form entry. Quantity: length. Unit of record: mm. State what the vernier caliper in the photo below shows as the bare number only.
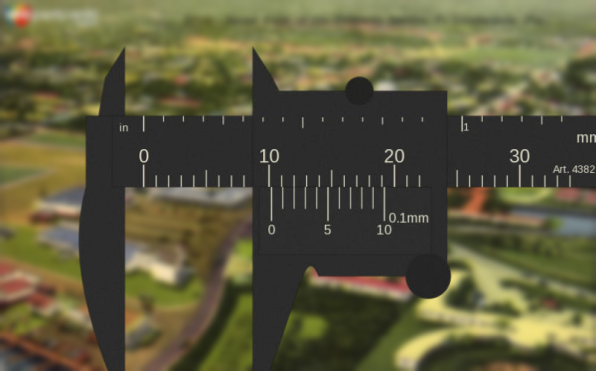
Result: 10.2
